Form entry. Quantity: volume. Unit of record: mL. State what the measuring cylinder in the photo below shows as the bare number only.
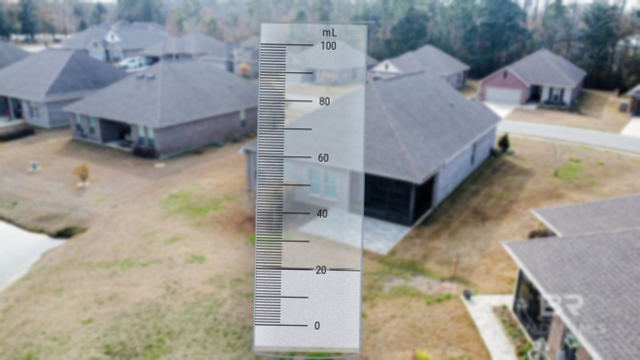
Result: 20
